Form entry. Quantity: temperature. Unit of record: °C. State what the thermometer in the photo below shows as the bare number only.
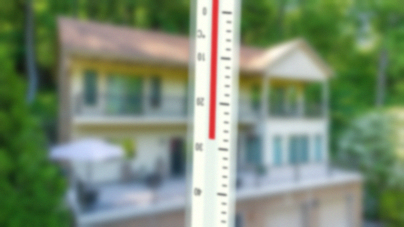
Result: 28
